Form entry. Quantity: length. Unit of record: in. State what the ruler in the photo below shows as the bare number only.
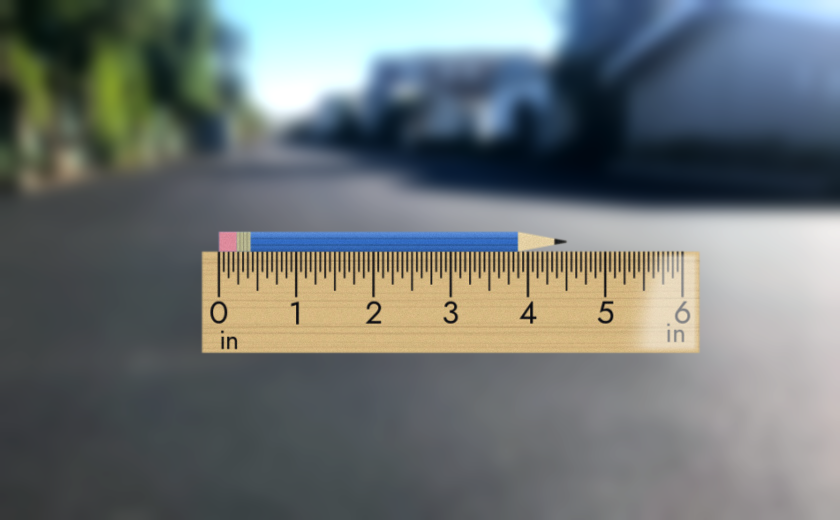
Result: 4.5
